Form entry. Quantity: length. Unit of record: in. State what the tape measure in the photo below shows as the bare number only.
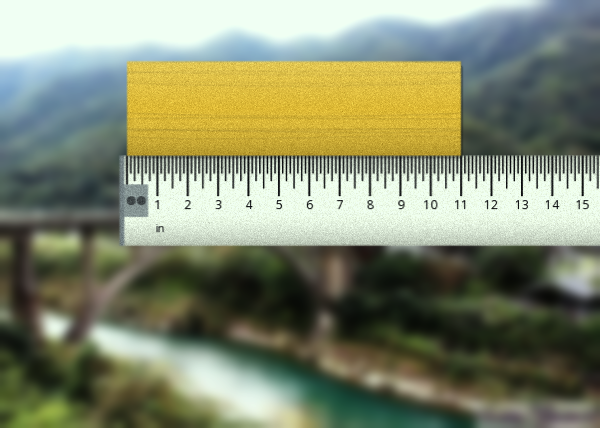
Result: 11
